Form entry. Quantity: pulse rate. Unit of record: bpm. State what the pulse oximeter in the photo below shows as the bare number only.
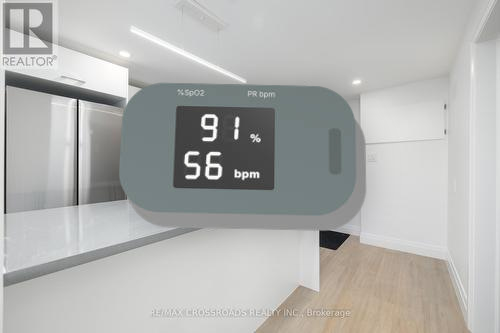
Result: 56
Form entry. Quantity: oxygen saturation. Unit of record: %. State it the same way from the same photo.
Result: 91
